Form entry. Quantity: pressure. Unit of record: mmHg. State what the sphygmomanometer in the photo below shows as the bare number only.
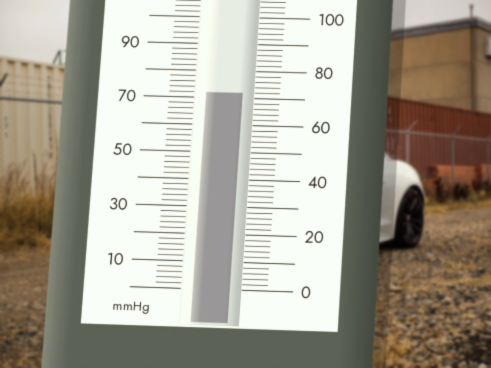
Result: 72
